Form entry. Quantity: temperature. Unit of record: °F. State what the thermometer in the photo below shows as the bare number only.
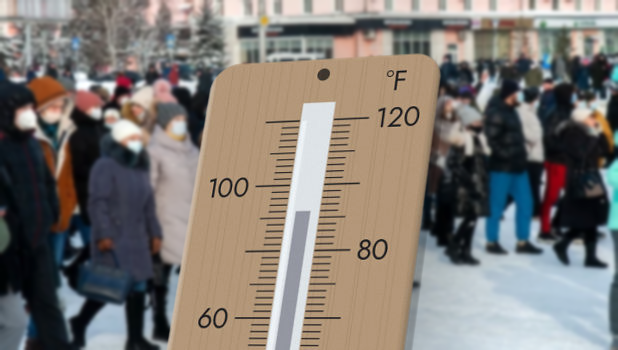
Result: 92
